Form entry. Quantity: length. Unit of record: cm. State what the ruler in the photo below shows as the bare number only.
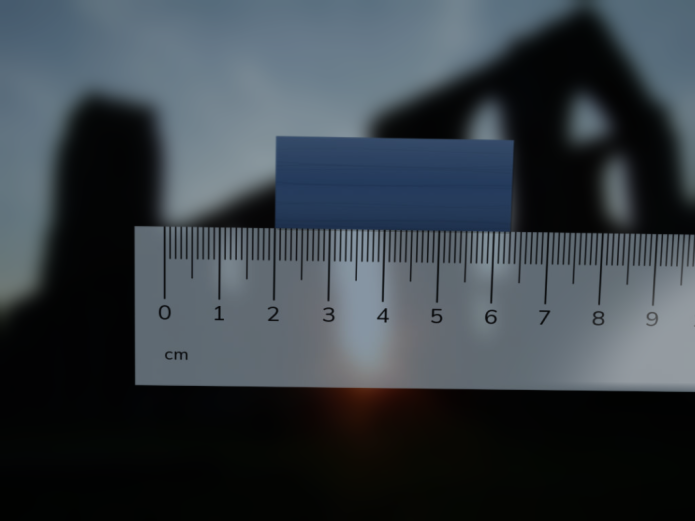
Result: 4.3
